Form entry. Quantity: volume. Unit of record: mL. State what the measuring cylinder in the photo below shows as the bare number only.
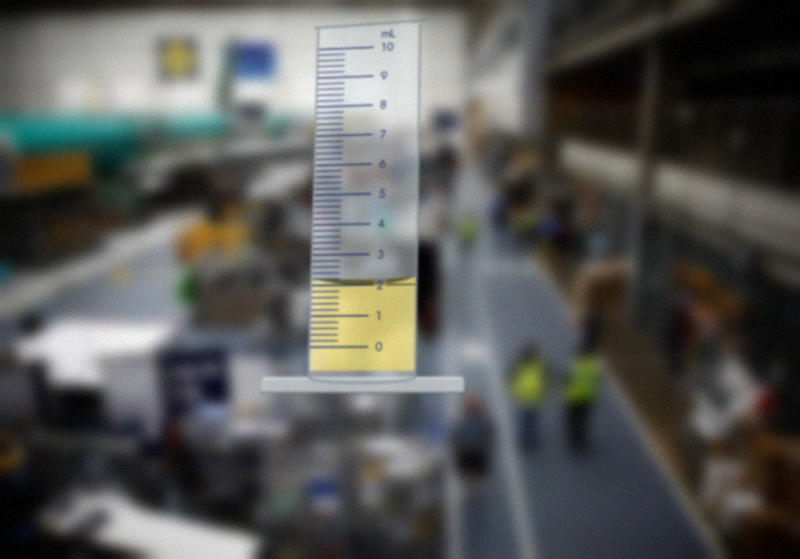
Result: 2
